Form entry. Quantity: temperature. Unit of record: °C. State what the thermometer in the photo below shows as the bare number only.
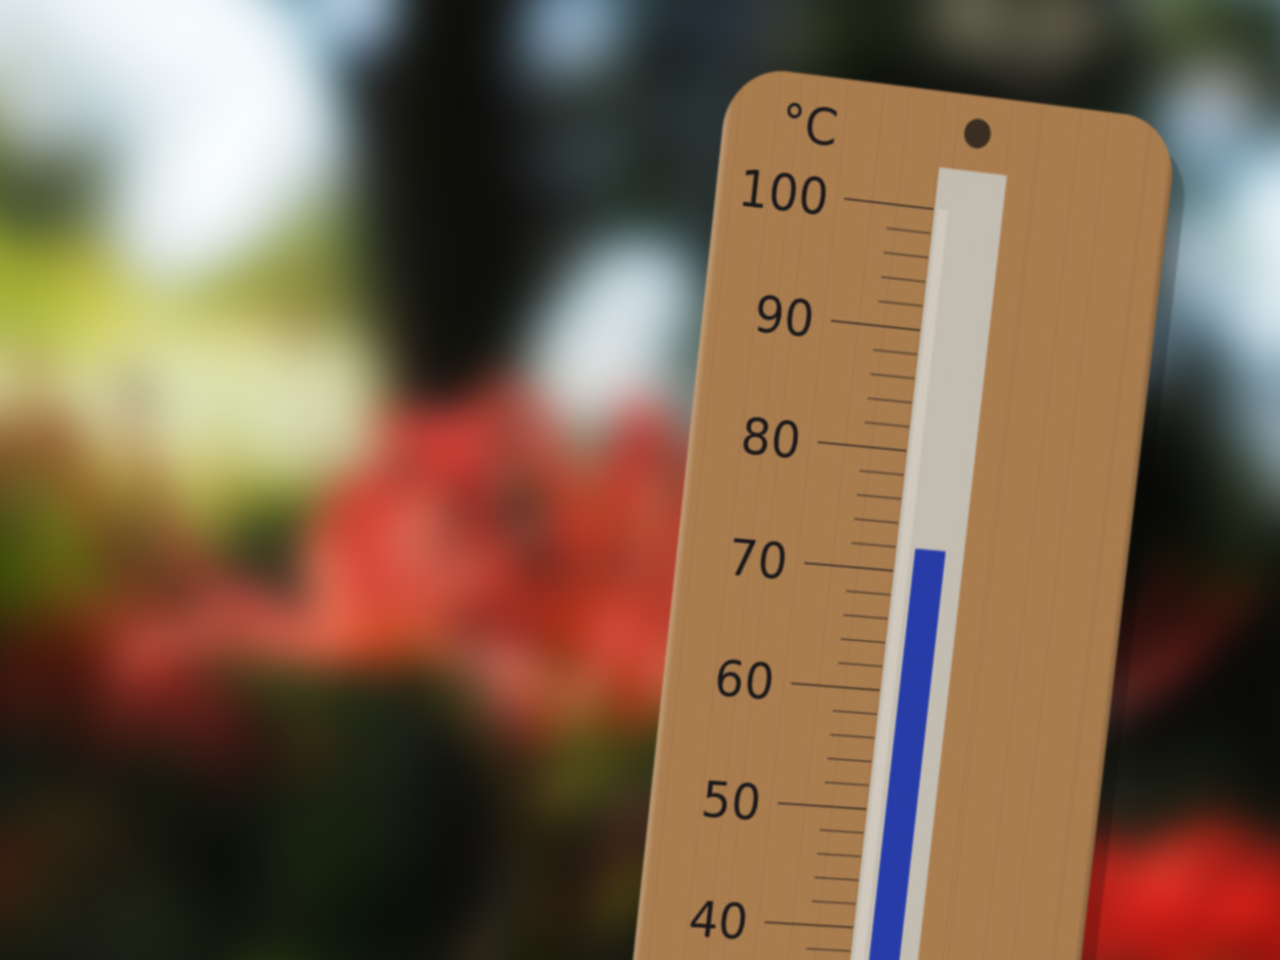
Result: 72
